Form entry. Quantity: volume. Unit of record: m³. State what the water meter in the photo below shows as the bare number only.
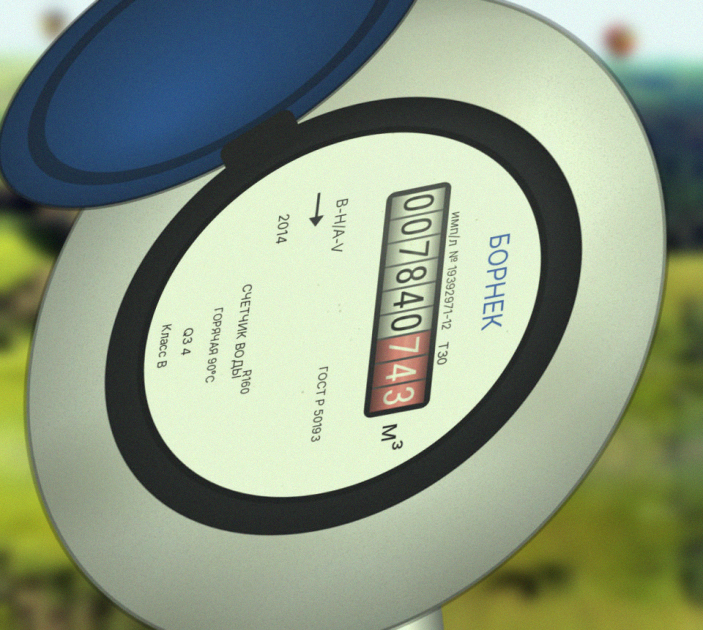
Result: 7840.743
